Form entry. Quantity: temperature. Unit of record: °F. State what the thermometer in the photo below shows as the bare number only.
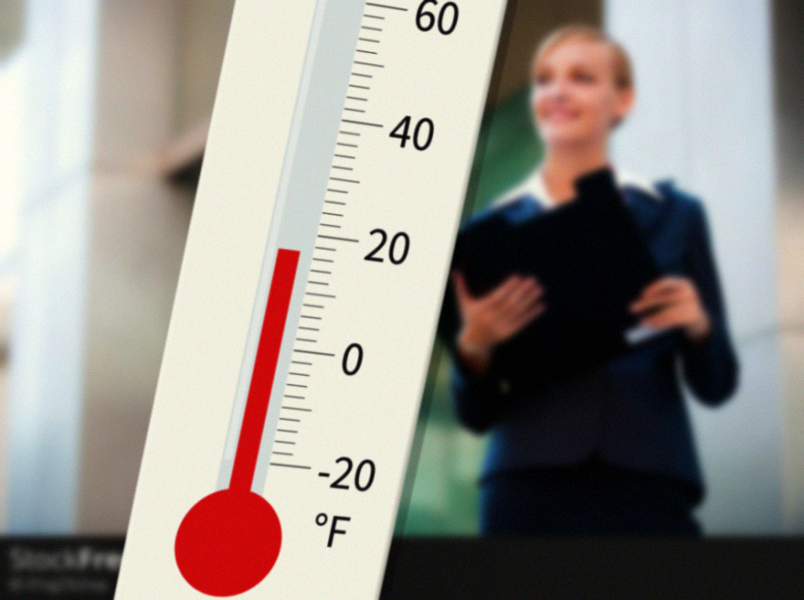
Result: 17
